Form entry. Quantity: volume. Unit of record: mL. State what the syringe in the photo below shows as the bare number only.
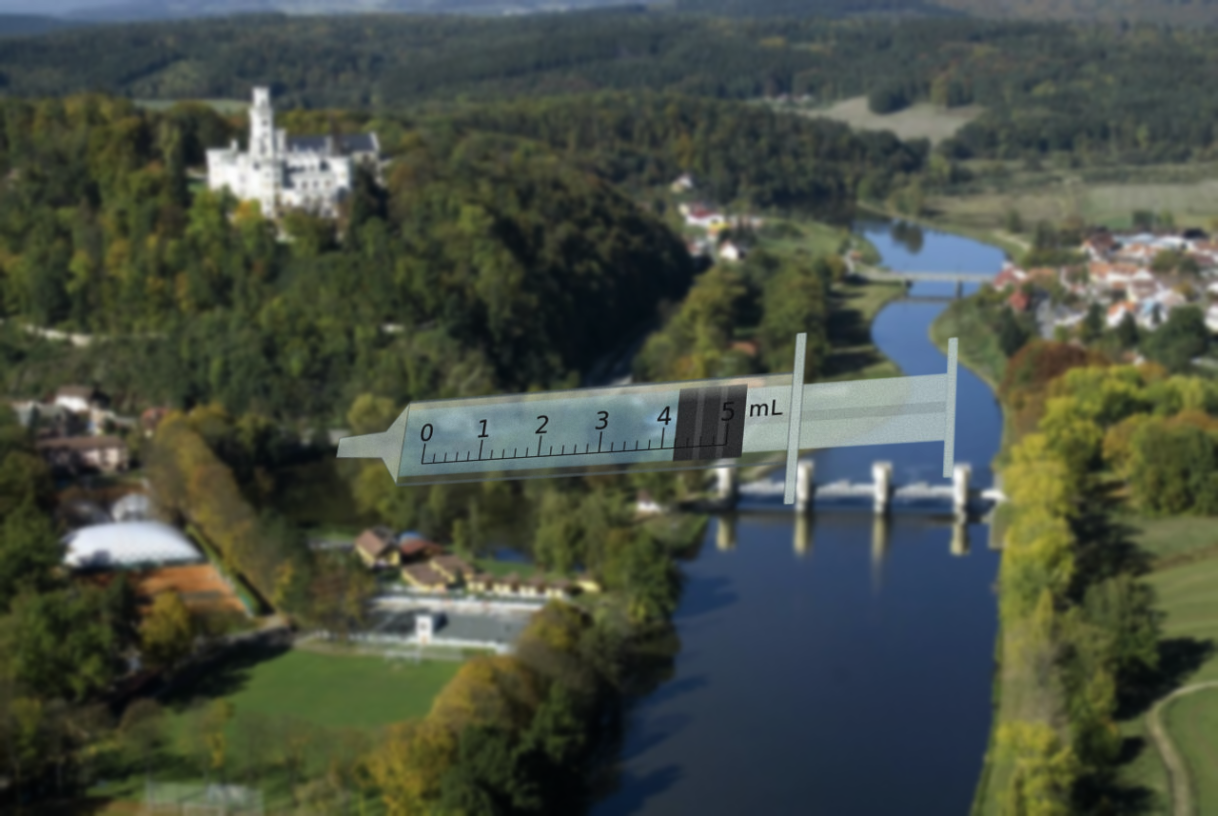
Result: 4.2
